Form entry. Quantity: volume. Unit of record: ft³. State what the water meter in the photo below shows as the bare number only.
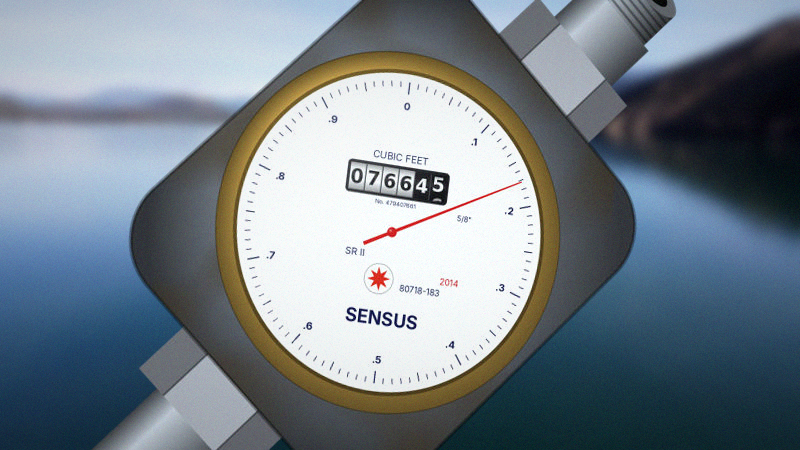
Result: 76645.17
